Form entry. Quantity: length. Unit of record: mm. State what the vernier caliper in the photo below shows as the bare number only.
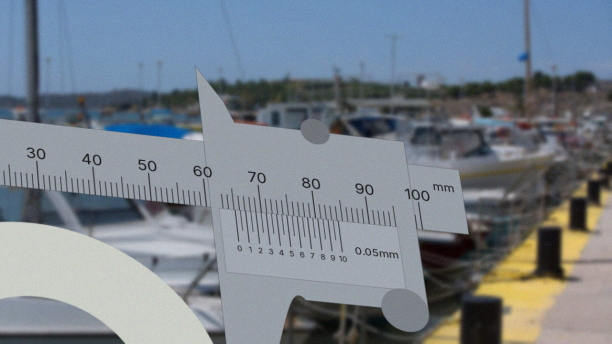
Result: 65.2
